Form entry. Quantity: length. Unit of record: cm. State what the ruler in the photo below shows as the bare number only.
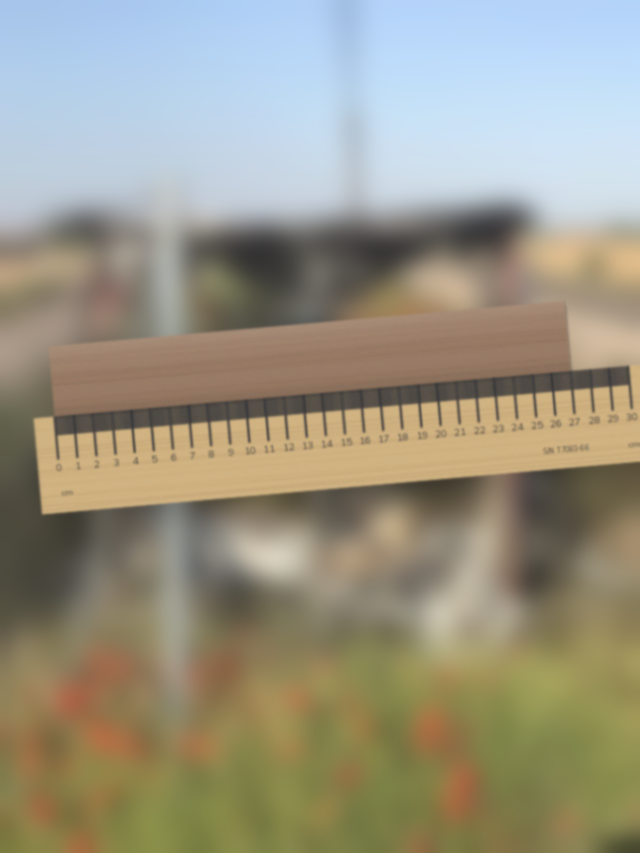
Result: 27
